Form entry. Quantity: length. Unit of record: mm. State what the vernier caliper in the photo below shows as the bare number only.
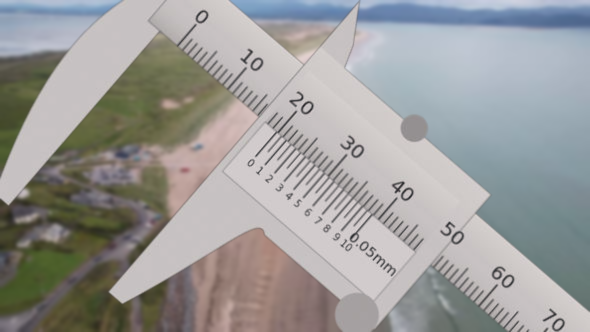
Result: 19.8
